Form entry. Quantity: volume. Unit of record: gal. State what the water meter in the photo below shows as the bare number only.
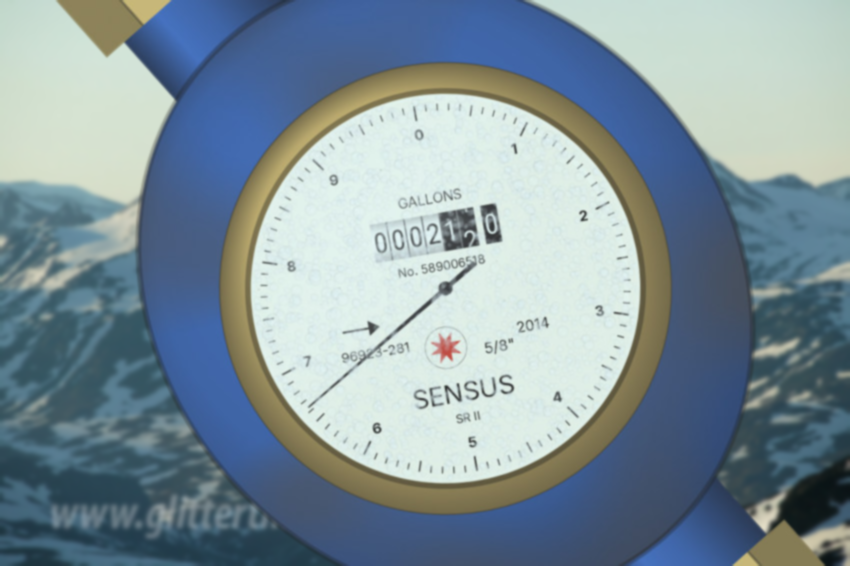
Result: 2116.6
